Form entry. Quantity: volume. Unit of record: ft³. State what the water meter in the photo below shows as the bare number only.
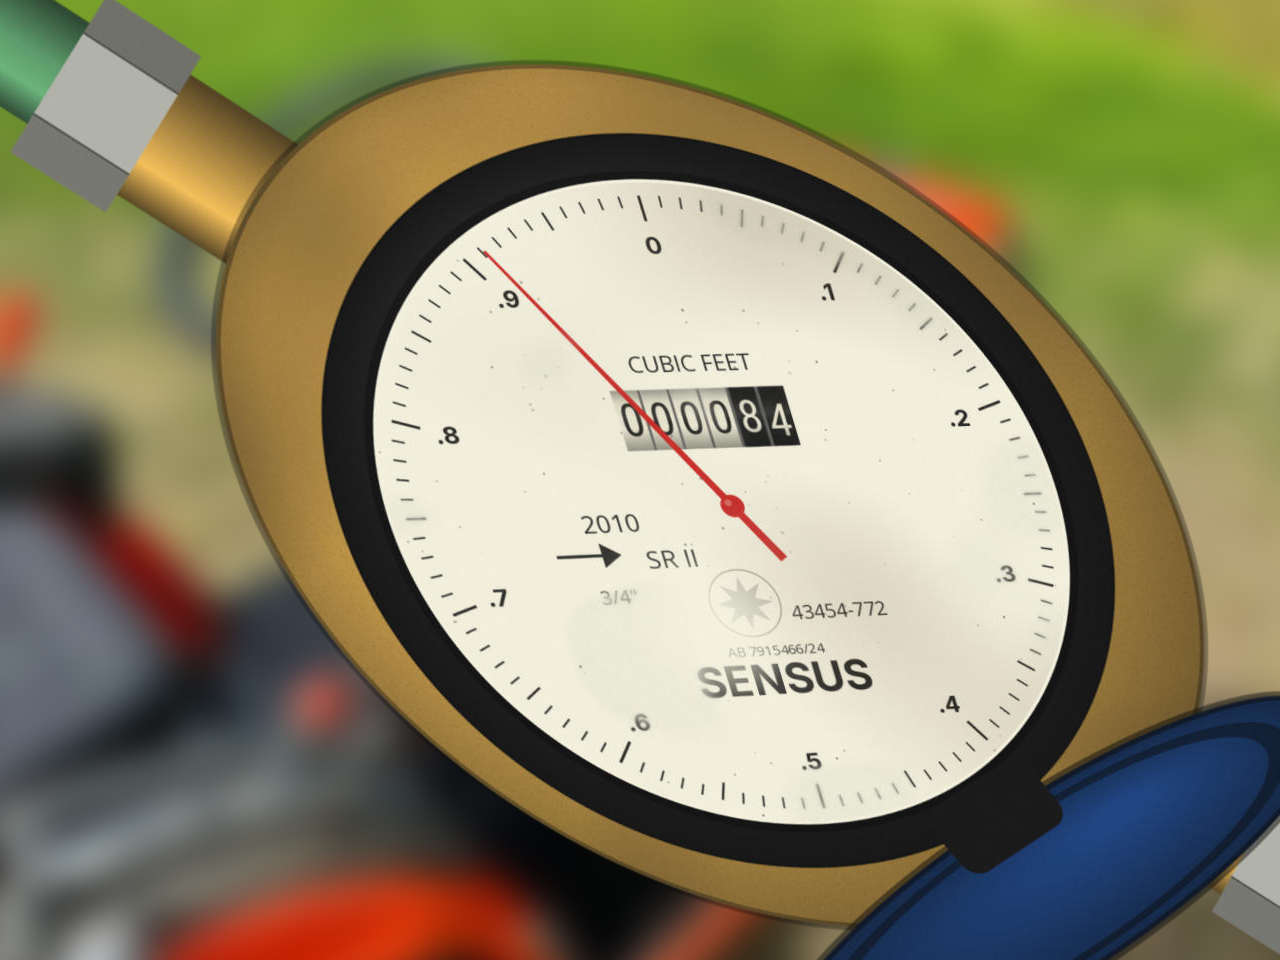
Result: 83.91
